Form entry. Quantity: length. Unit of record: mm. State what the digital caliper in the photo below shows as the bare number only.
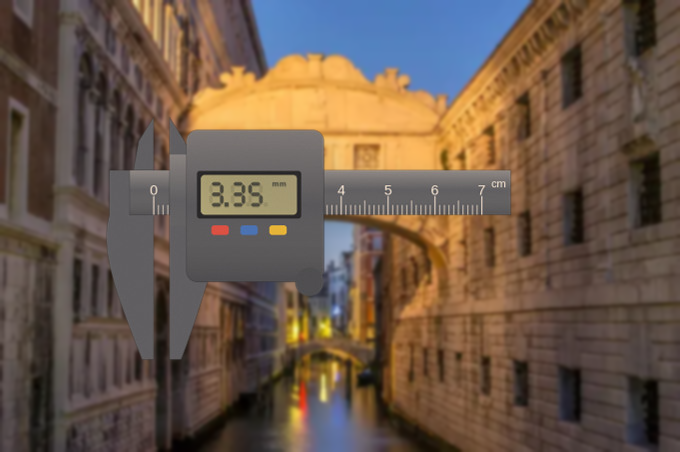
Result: 3.35
